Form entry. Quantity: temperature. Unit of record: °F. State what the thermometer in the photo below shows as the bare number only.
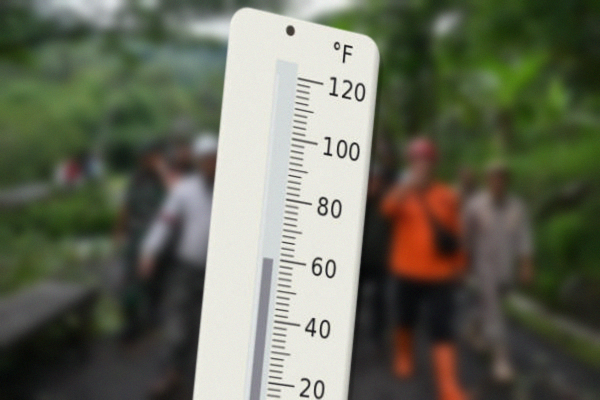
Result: 60
